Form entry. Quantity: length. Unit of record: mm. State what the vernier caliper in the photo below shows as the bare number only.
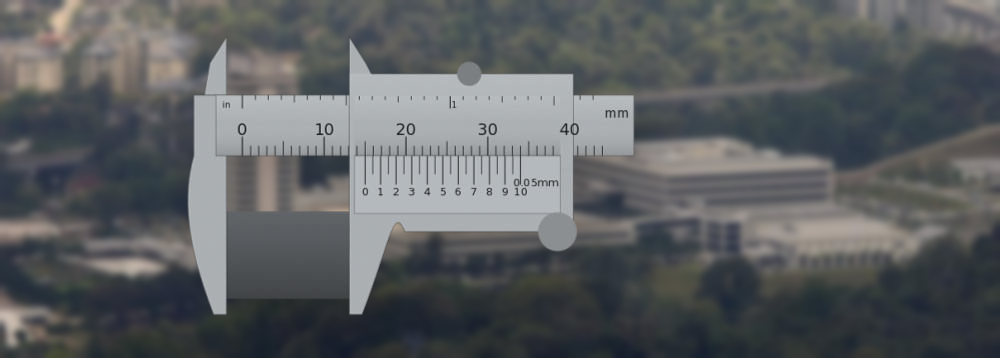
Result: 15.0
